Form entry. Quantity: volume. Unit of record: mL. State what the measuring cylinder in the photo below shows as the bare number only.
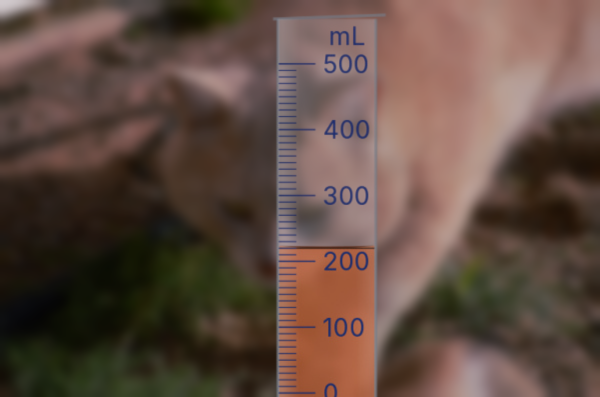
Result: 220
